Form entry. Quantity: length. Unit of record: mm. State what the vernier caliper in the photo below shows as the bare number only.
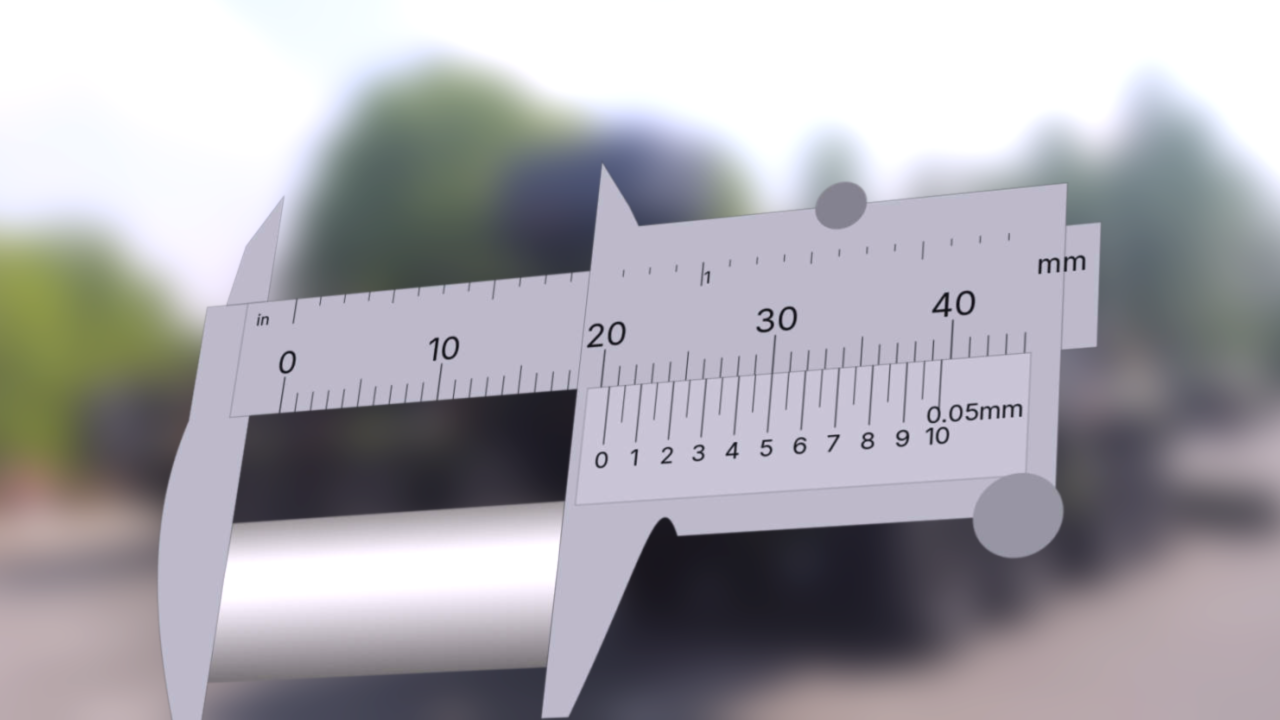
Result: 20.5
